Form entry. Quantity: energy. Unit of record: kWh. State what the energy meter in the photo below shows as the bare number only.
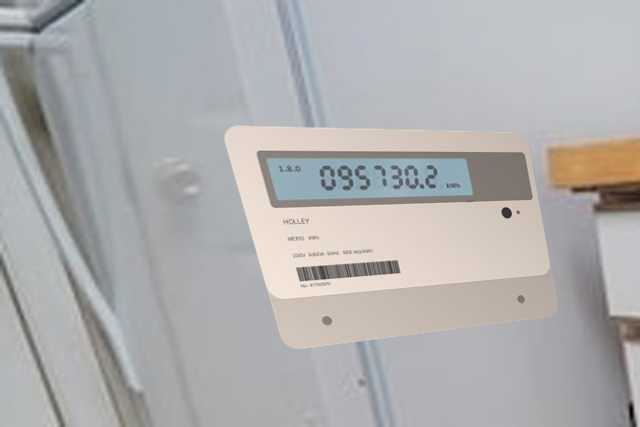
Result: 95730.2
